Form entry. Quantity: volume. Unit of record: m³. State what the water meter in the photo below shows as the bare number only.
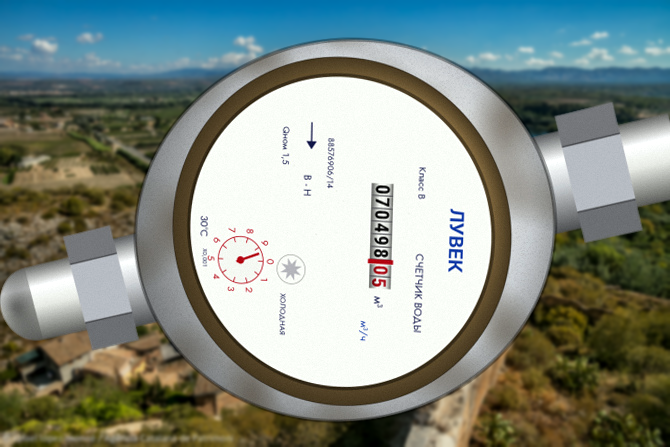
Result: 70498.049
